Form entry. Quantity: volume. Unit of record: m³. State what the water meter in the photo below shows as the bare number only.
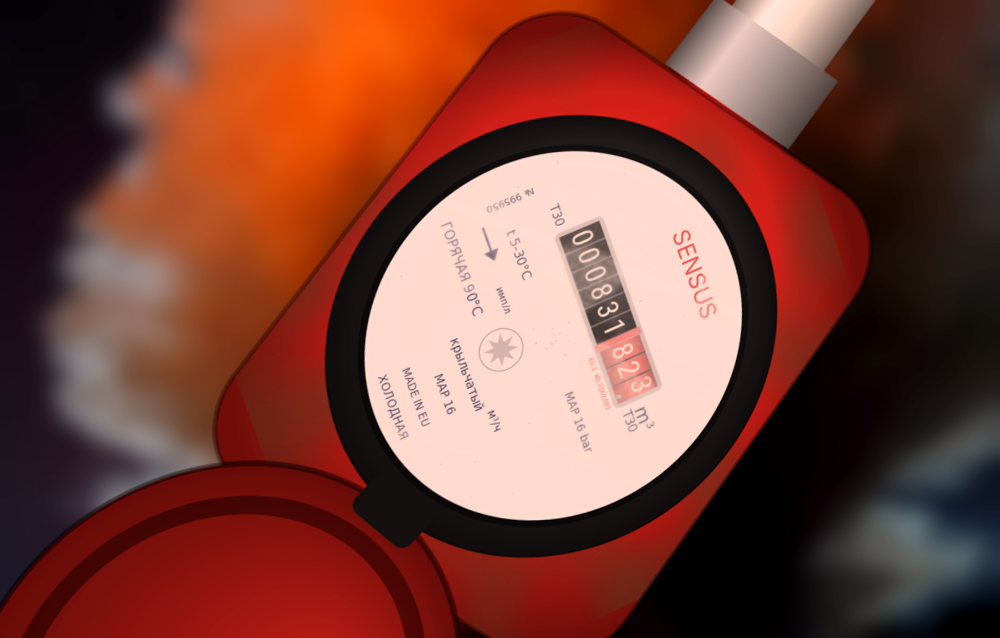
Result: 831.823
